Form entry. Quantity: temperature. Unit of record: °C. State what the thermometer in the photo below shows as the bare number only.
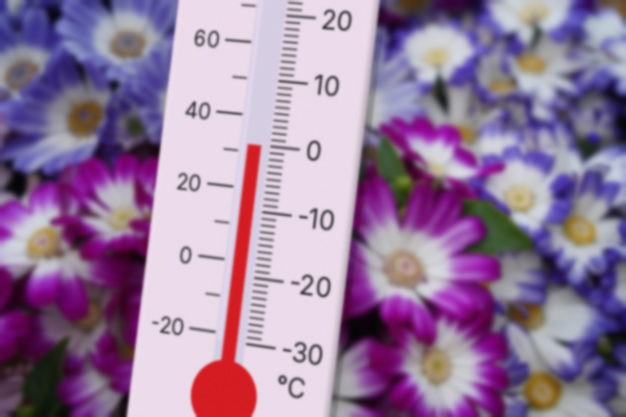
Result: 0
